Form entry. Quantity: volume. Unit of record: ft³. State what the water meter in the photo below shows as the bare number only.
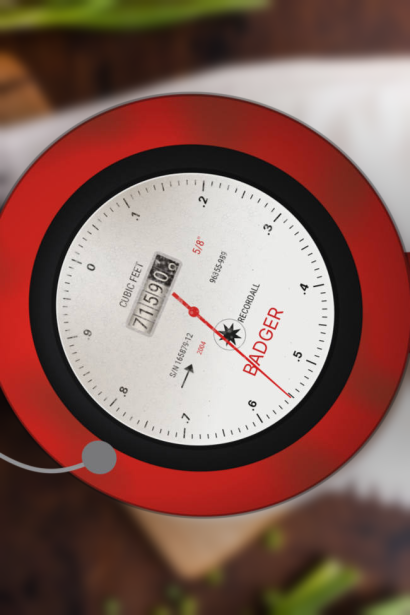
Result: 715907.55
